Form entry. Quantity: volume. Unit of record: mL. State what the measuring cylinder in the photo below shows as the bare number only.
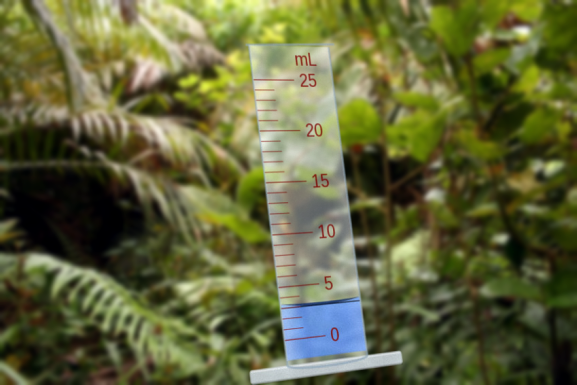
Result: 3
